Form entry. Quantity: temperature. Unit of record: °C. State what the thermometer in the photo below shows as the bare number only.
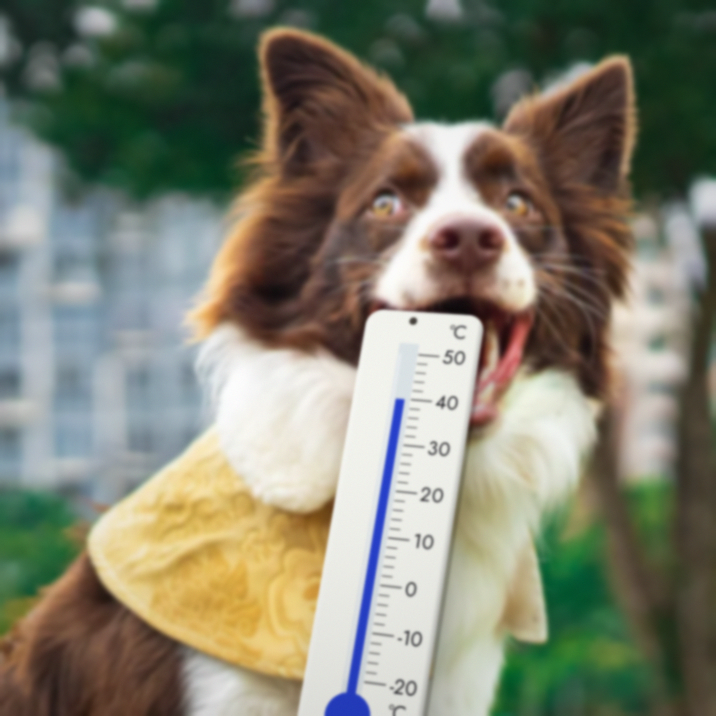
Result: 40
